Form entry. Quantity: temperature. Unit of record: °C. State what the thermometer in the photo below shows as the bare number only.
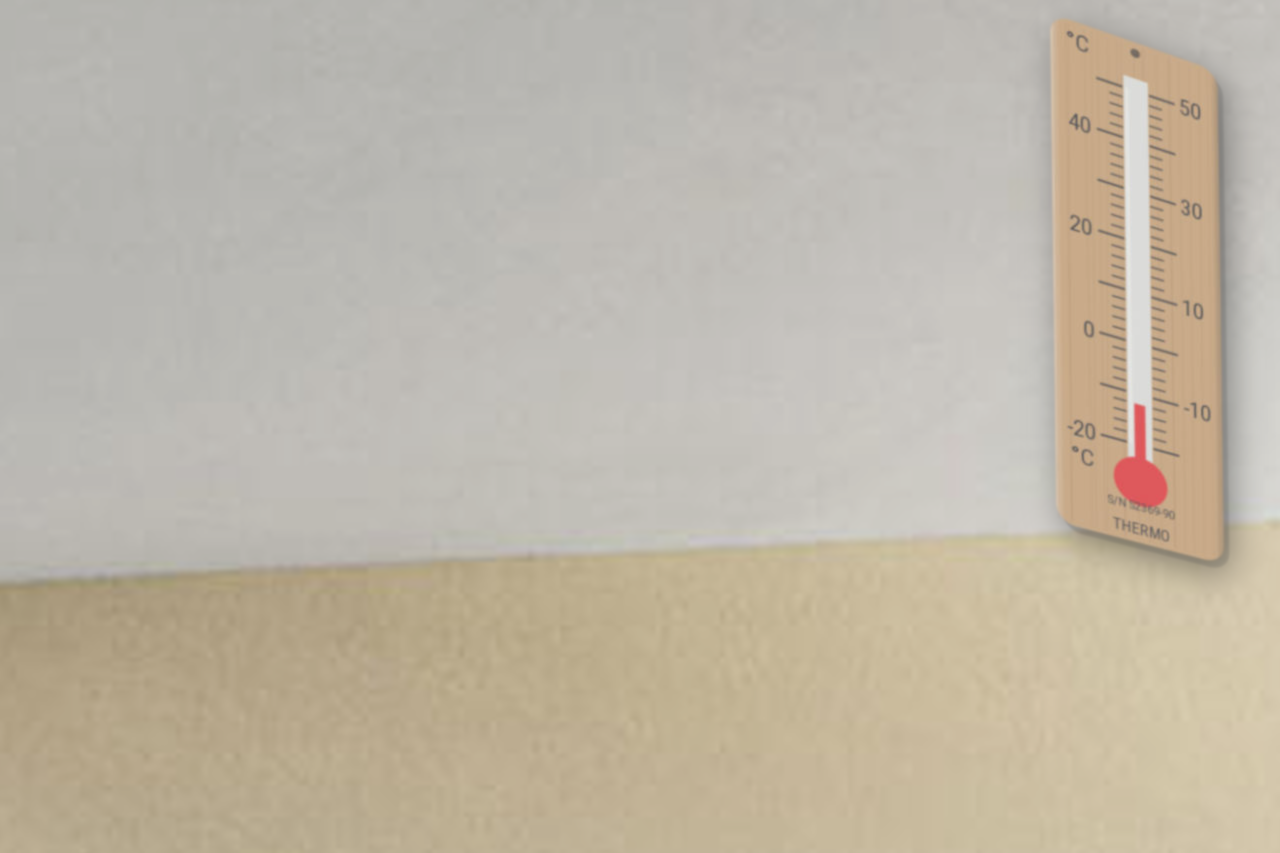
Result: -12
